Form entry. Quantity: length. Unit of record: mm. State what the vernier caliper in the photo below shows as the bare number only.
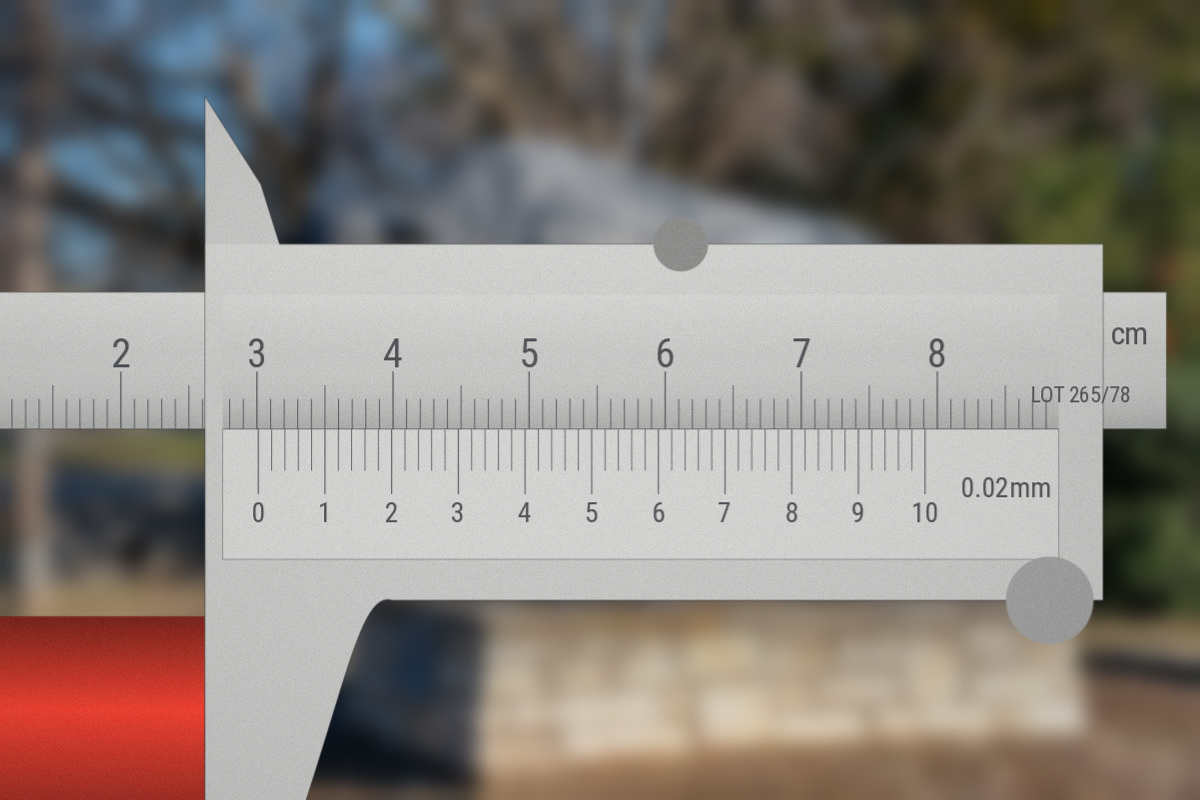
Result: 30.1
